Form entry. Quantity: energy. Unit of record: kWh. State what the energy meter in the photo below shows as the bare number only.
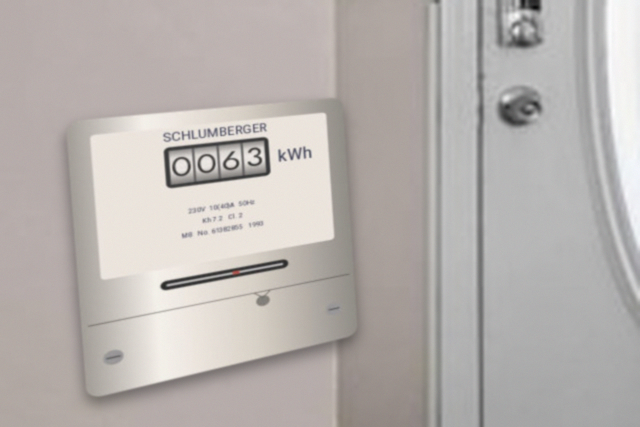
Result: 63
